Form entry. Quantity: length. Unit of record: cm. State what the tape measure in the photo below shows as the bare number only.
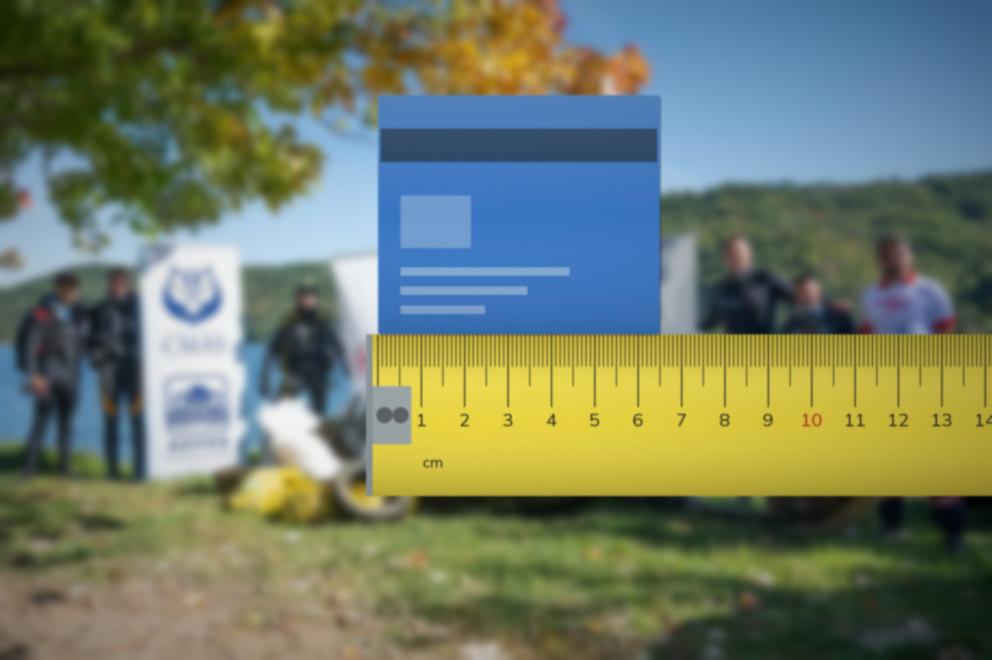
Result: 6.5
